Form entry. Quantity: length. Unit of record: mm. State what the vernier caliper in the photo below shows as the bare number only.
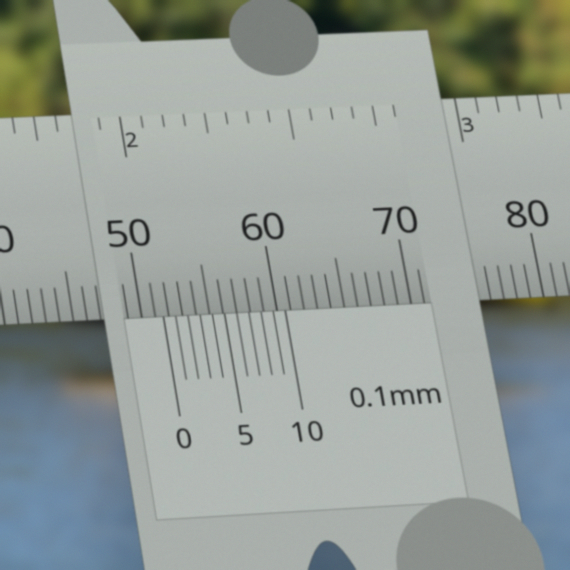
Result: 51.6
